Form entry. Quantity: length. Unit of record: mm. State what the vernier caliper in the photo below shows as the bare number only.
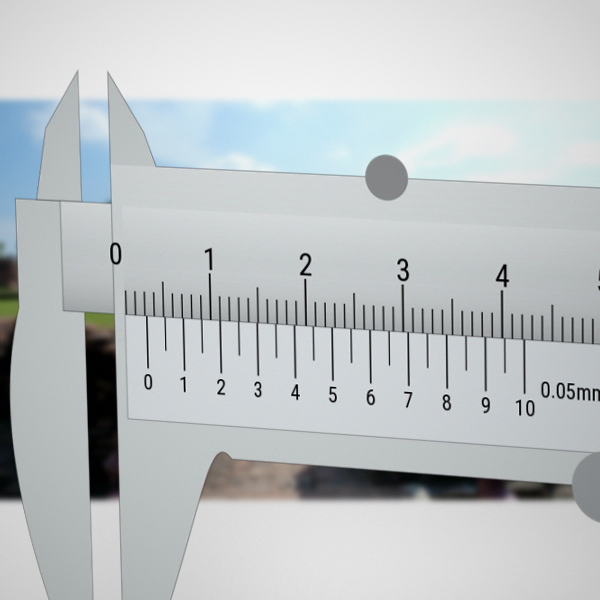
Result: 3.2
